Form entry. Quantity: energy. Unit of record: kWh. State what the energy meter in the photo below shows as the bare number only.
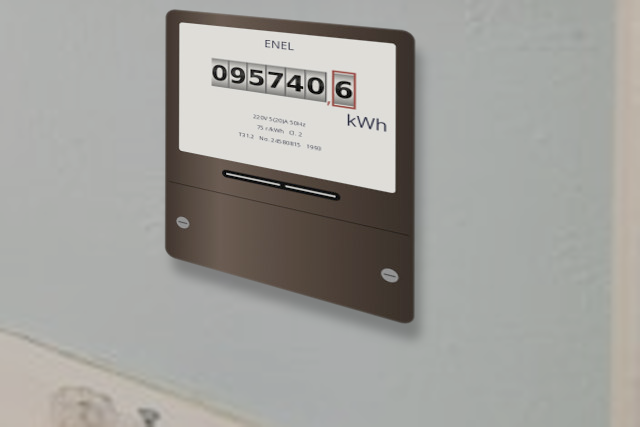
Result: 95740.6
